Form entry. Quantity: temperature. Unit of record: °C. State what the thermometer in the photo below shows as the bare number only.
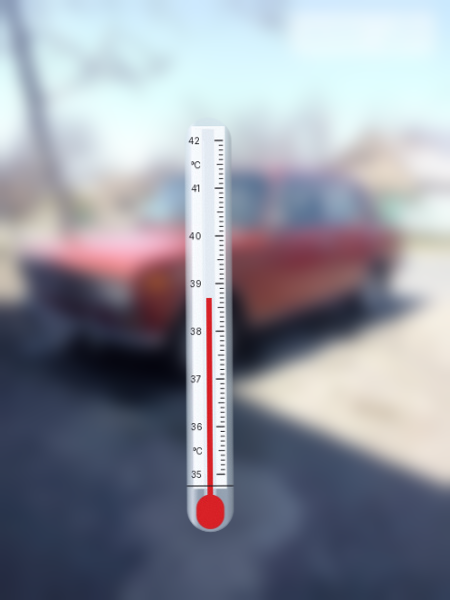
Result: 38.7
